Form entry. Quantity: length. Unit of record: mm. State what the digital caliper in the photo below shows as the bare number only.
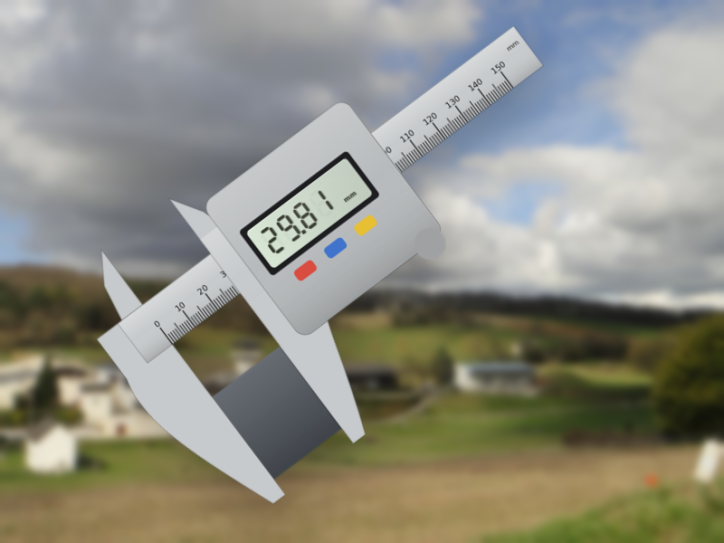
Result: 29.81
